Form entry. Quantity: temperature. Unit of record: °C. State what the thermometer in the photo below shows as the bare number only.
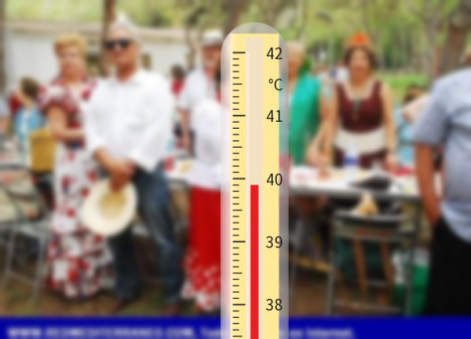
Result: 39.9
